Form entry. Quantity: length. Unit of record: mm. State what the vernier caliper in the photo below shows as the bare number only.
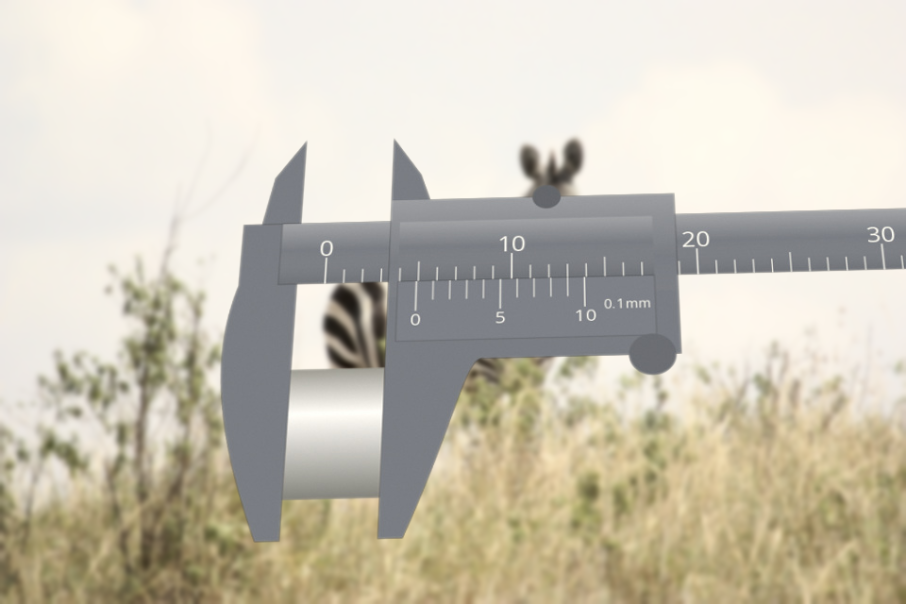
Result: 4.9
